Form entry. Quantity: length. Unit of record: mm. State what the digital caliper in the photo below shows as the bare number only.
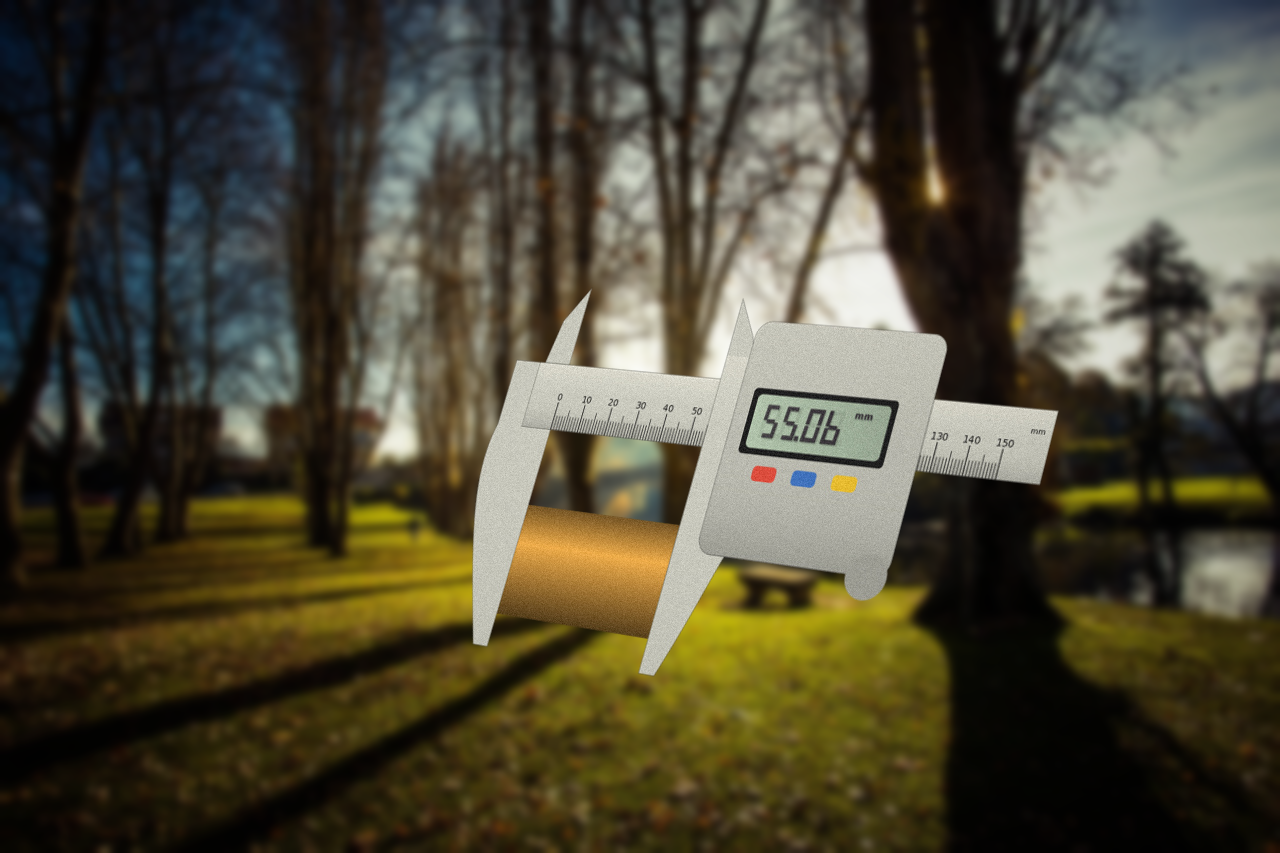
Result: 55.06
